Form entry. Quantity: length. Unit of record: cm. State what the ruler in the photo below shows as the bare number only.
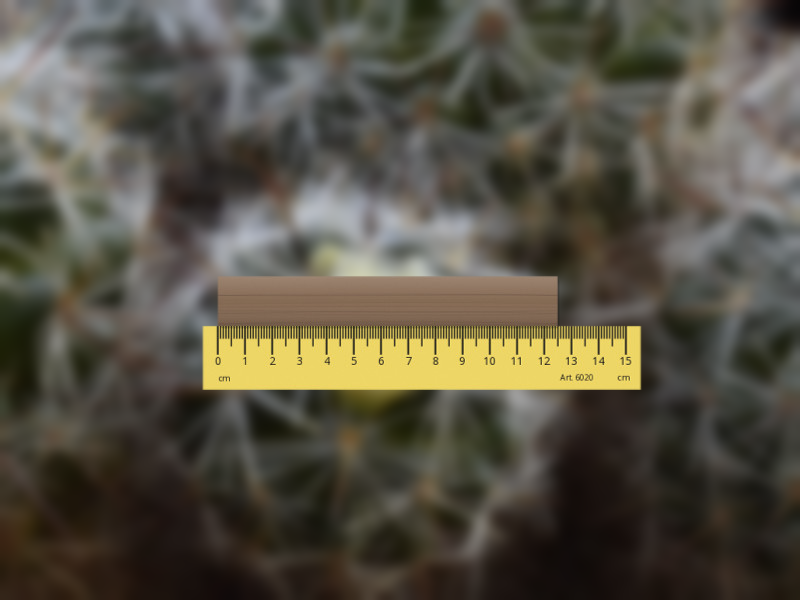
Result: 12.5
